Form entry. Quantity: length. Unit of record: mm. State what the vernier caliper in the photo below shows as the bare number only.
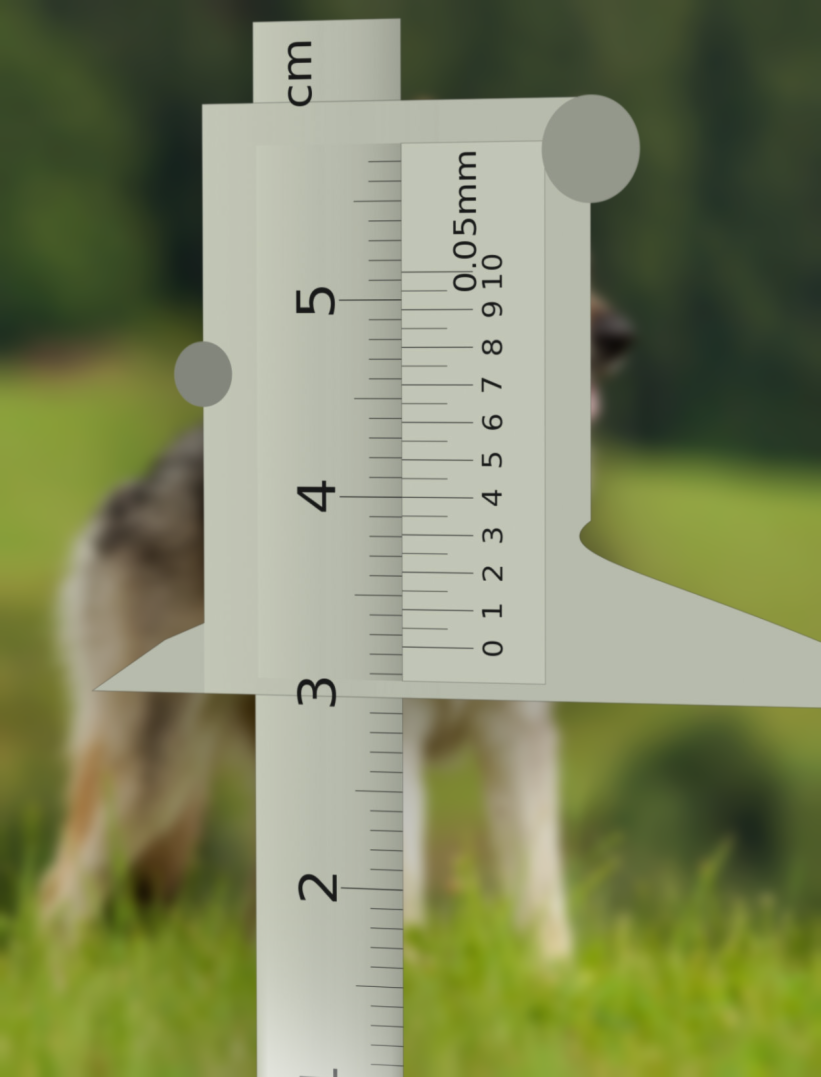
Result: 32.4
